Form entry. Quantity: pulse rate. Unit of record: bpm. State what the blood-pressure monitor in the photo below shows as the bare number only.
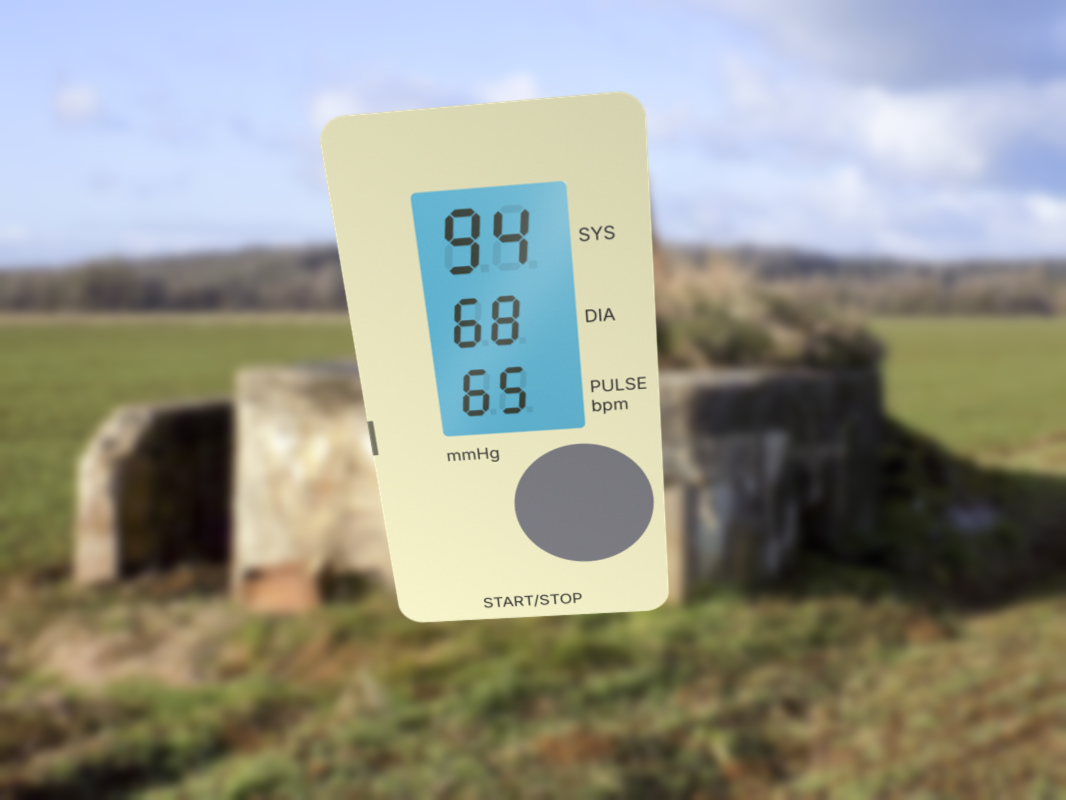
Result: 65
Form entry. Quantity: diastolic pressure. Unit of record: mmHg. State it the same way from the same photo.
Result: 68
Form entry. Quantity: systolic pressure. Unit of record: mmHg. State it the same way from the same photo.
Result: 94
